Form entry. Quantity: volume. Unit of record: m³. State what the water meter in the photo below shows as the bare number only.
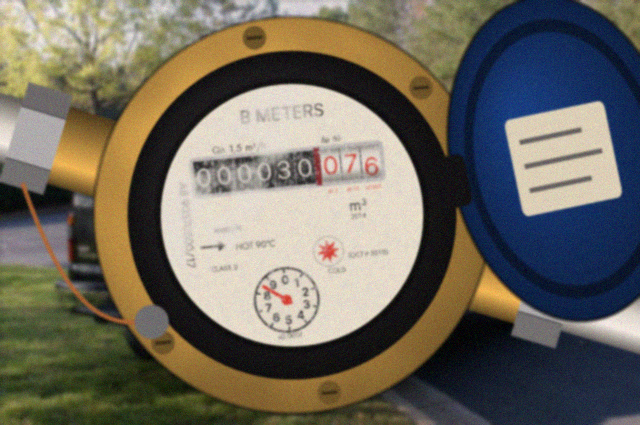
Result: 30.0758
